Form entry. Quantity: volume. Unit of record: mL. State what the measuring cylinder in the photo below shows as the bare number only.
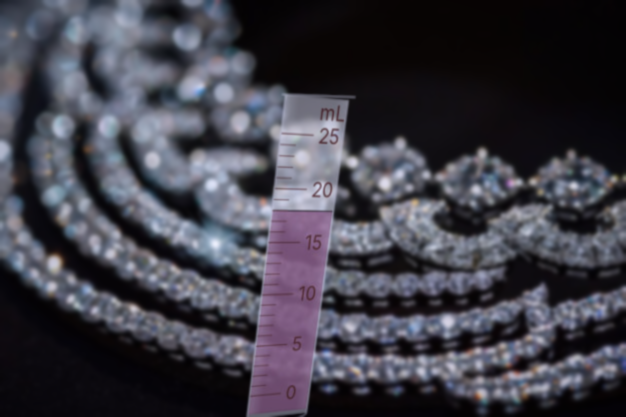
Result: 18
